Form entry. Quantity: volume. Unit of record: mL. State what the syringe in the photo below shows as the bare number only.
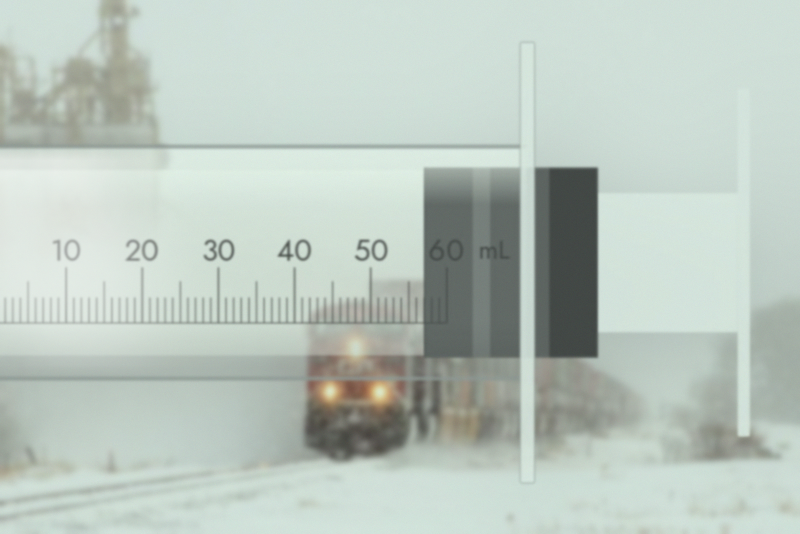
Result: 57
